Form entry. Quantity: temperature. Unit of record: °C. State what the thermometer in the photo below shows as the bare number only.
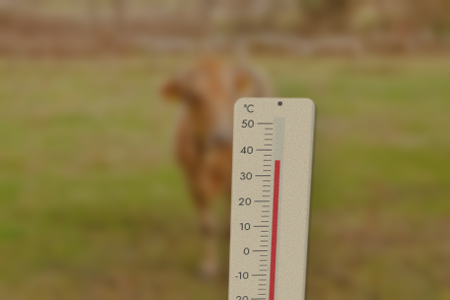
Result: 36
